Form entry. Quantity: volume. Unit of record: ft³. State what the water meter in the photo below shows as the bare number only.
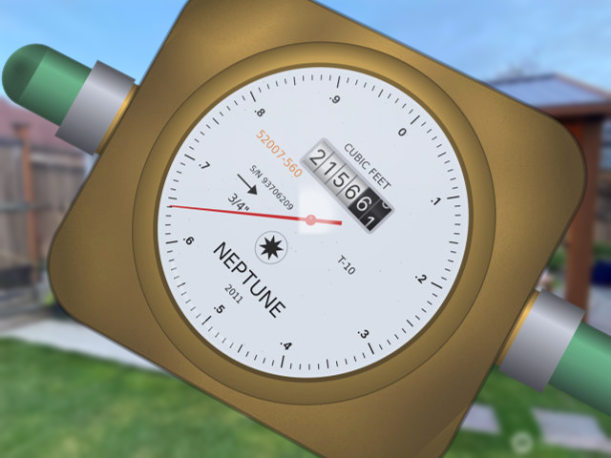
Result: 215660.64
